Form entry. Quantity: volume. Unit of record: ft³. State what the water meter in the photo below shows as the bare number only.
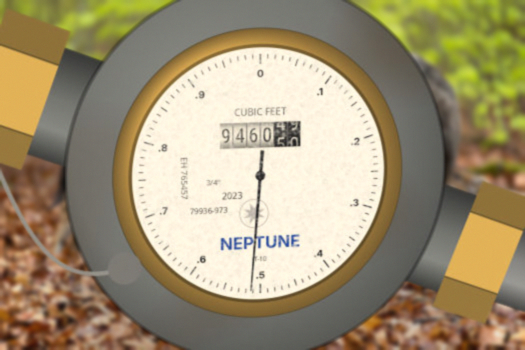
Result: 946049.51
